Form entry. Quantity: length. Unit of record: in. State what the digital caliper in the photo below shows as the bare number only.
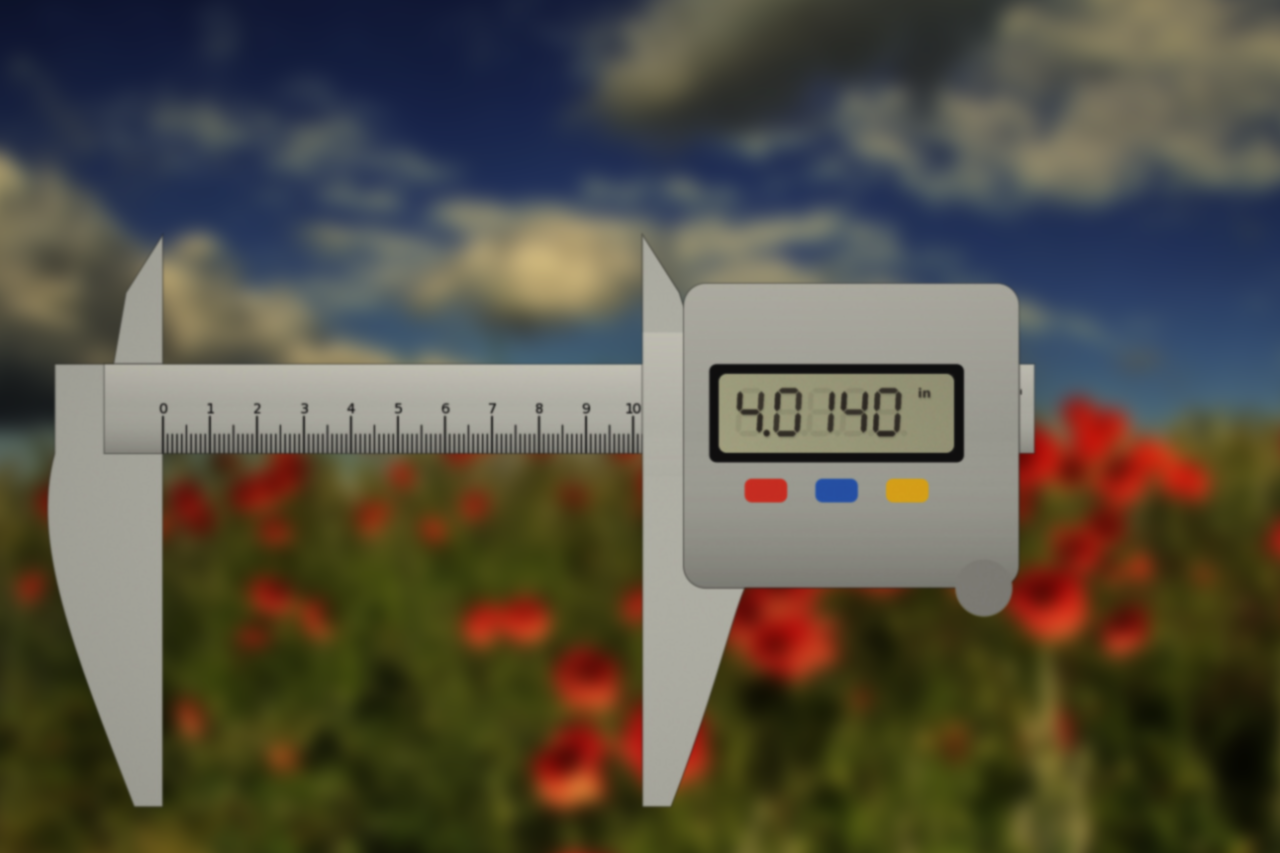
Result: 4.0140
